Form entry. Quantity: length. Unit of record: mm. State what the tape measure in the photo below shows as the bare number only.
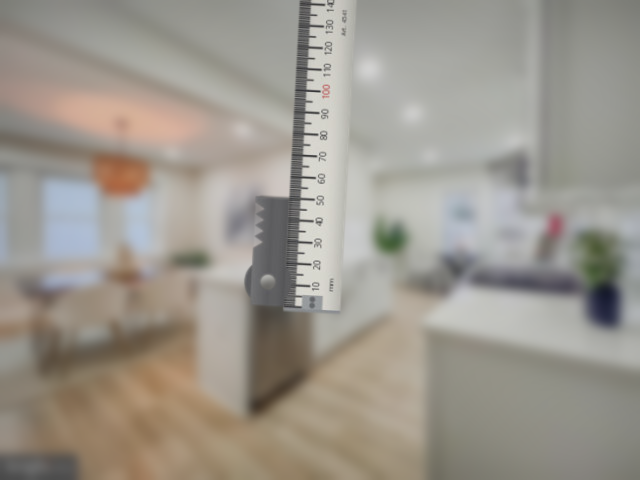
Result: 50
